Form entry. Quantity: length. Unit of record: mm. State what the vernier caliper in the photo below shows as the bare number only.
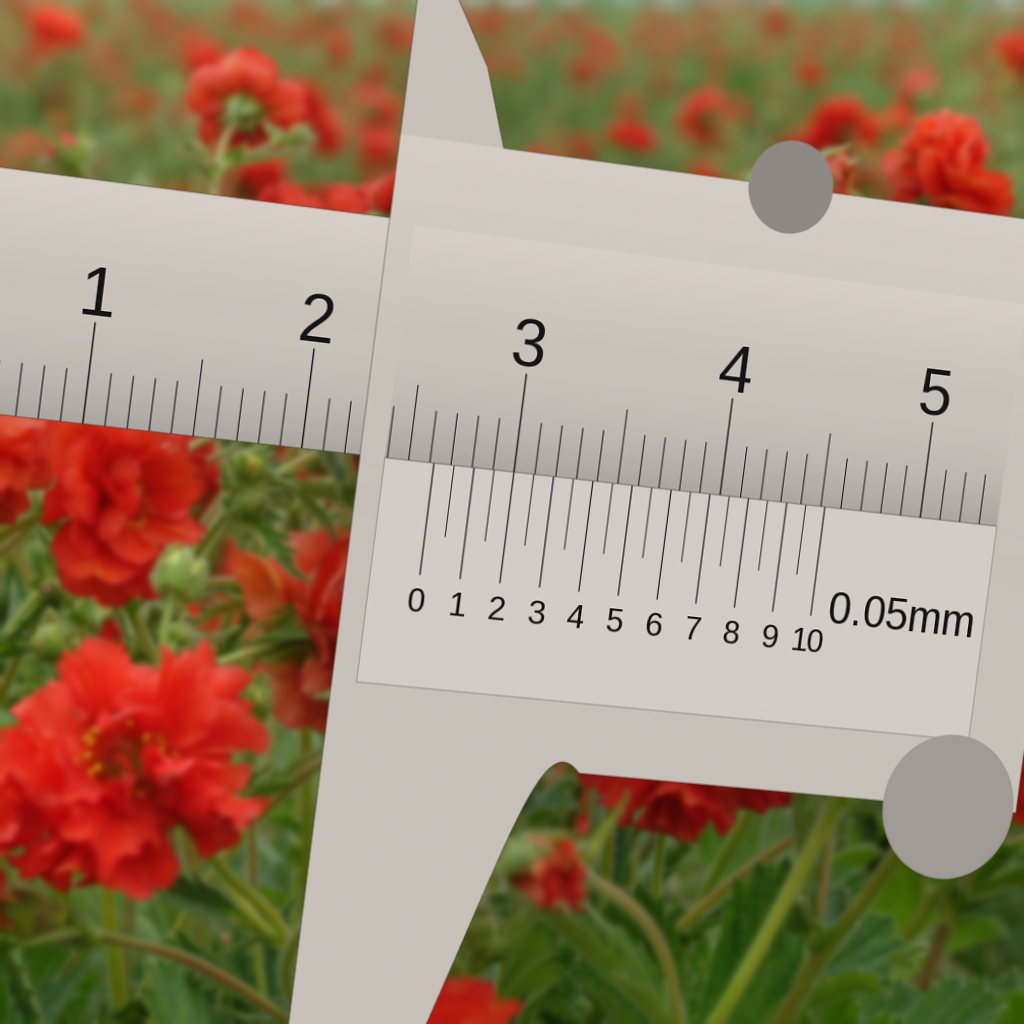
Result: 26.2
